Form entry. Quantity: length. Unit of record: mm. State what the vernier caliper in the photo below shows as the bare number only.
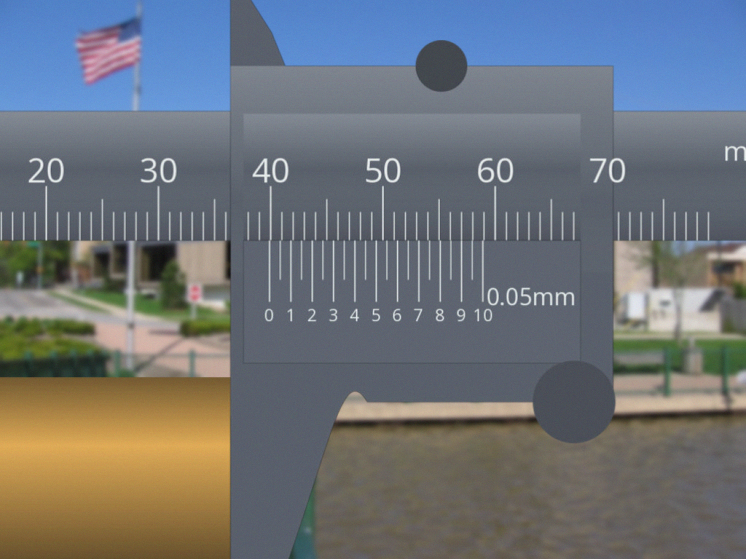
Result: 39.9
